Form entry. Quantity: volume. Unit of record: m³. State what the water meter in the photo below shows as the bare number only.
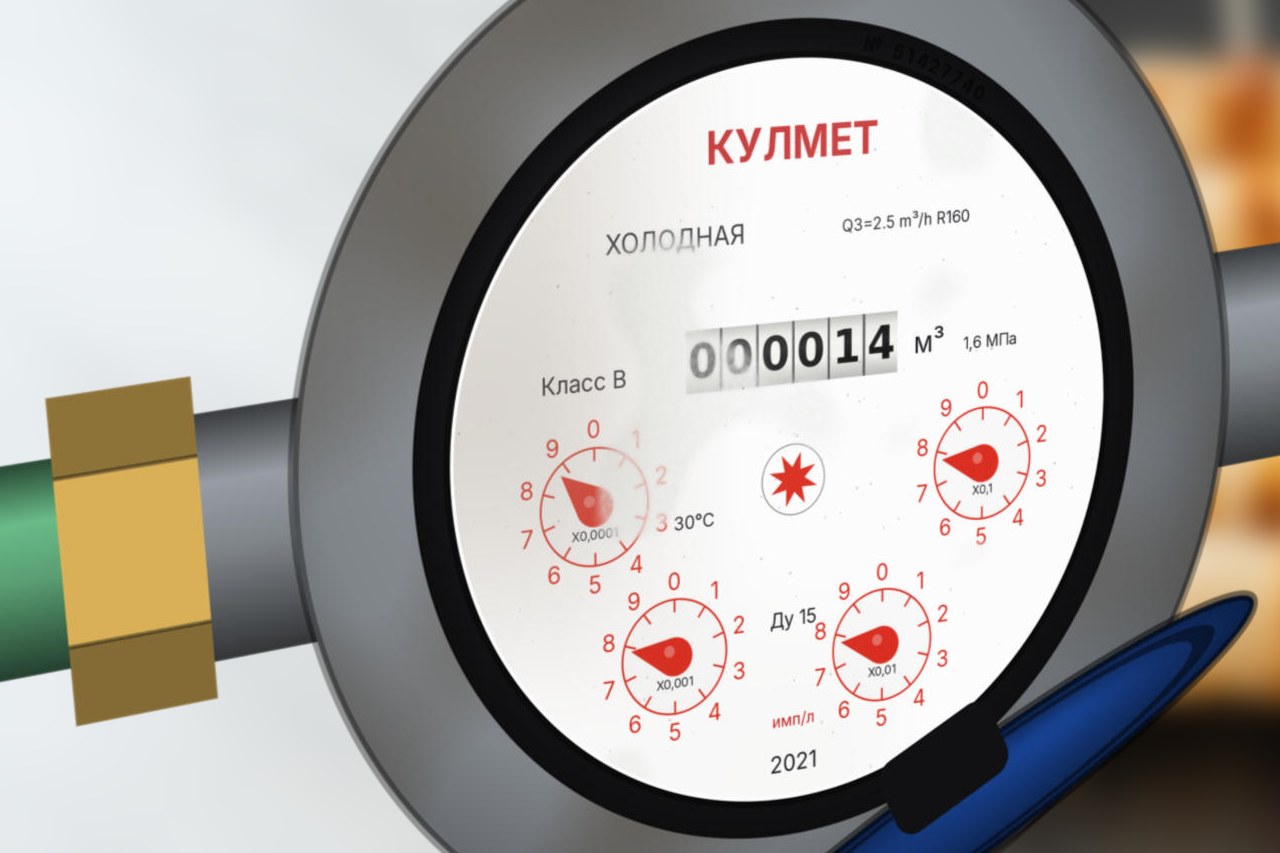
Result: 14.7778
